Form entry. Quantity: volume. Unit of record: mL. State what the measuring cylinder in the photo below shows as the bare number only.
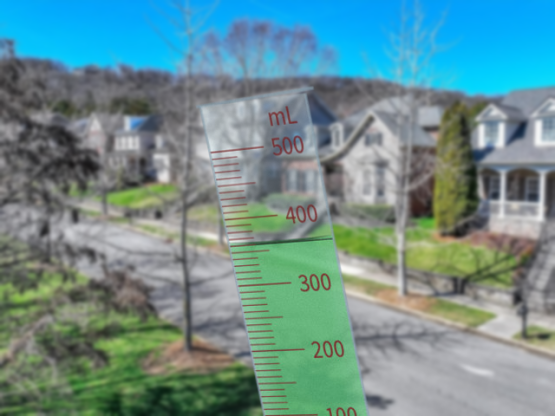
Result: 360
